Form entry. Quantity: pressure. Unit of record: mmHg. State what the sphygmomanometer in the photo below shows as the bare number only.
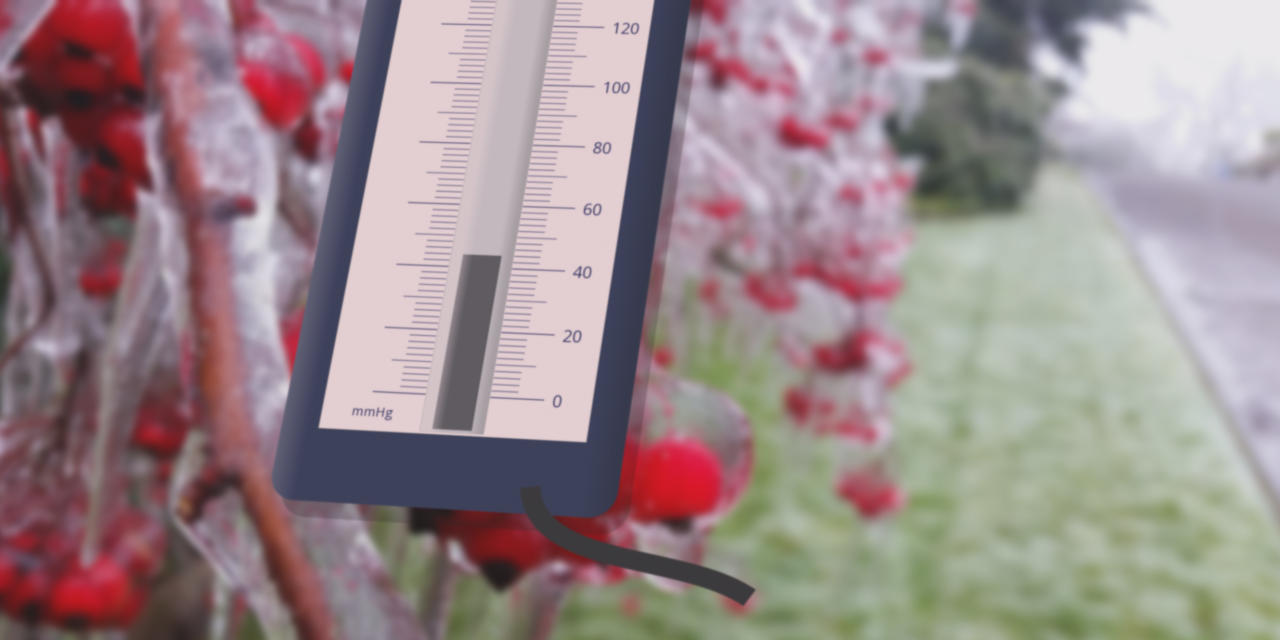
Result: 44
